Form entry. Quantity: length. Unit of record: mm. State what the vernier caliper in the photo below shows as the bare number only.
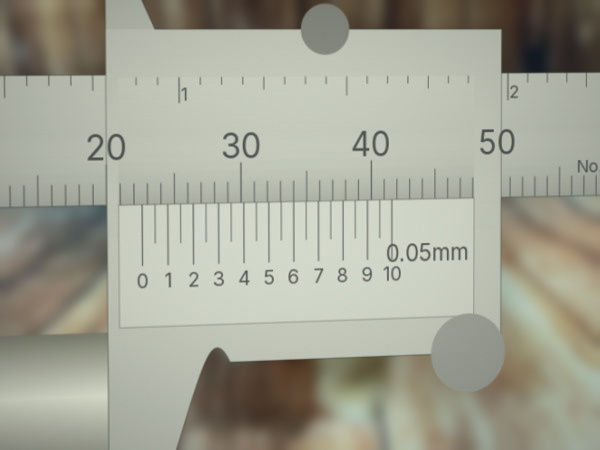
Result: 22.6
